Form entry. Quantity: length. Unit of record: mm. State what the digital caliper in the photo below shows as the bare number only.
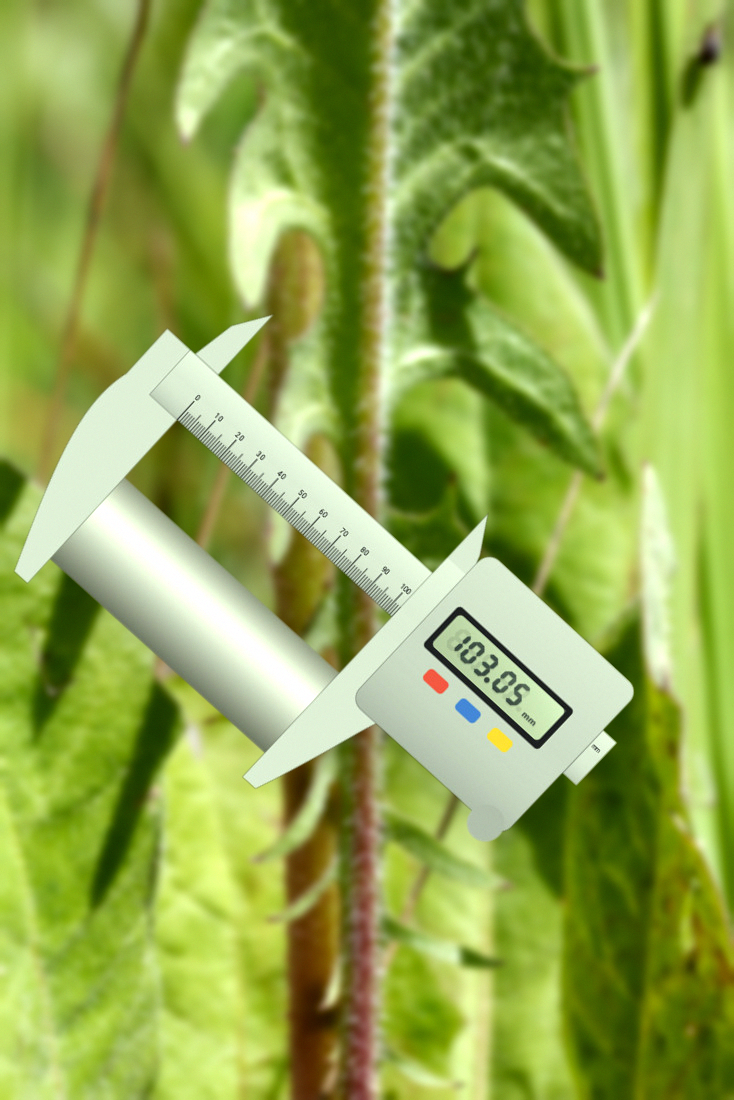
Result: 103.05
